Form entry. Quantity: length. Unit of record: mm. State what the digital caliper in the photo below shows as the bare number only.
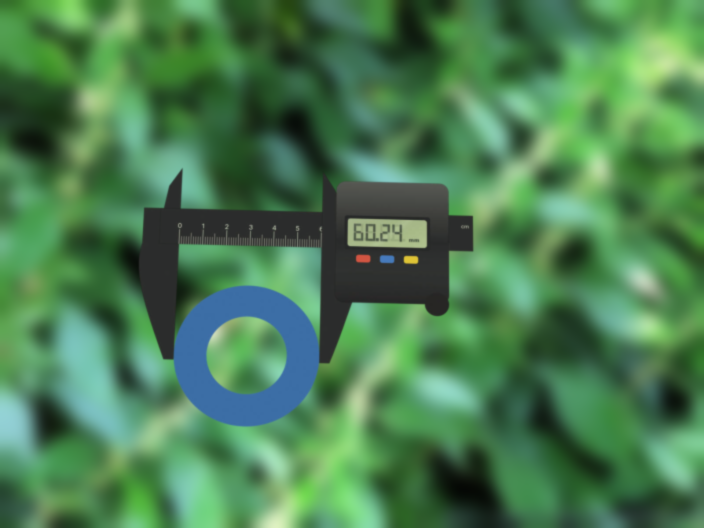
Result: 60.24
